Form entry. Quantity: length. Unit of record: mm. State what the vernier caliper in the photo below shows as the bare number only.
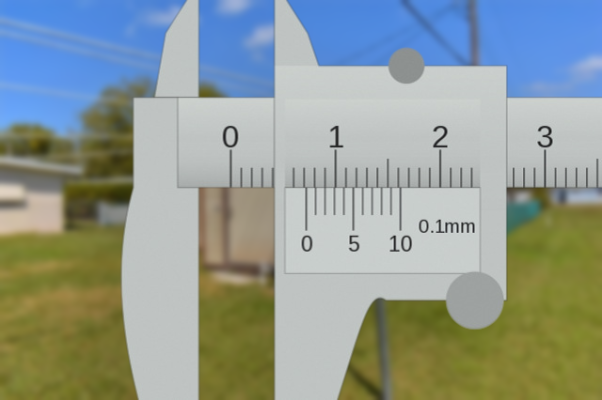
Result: 7.2
